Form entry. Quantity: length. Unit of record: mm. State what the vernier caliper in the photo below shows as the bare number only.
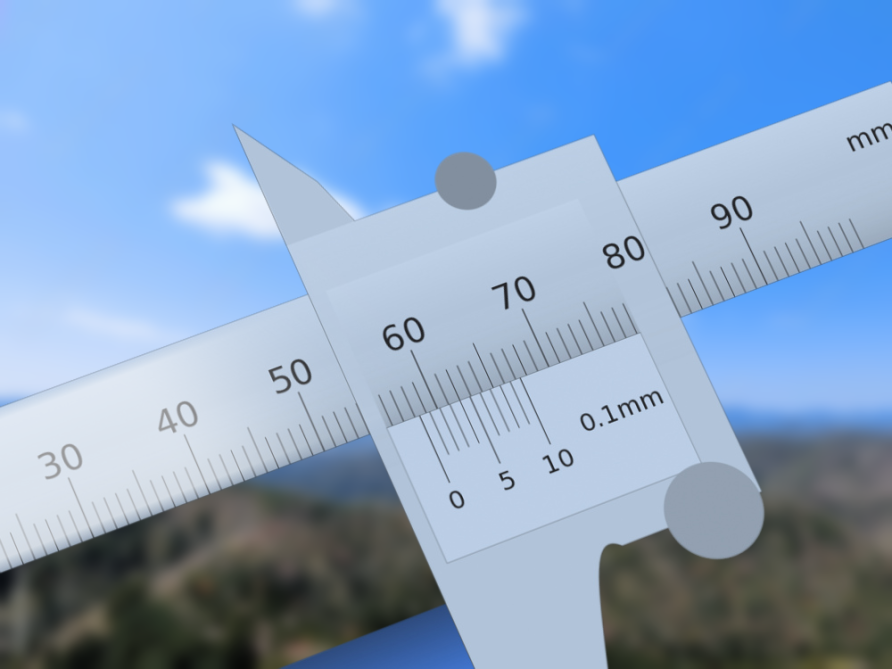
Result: 58.4
